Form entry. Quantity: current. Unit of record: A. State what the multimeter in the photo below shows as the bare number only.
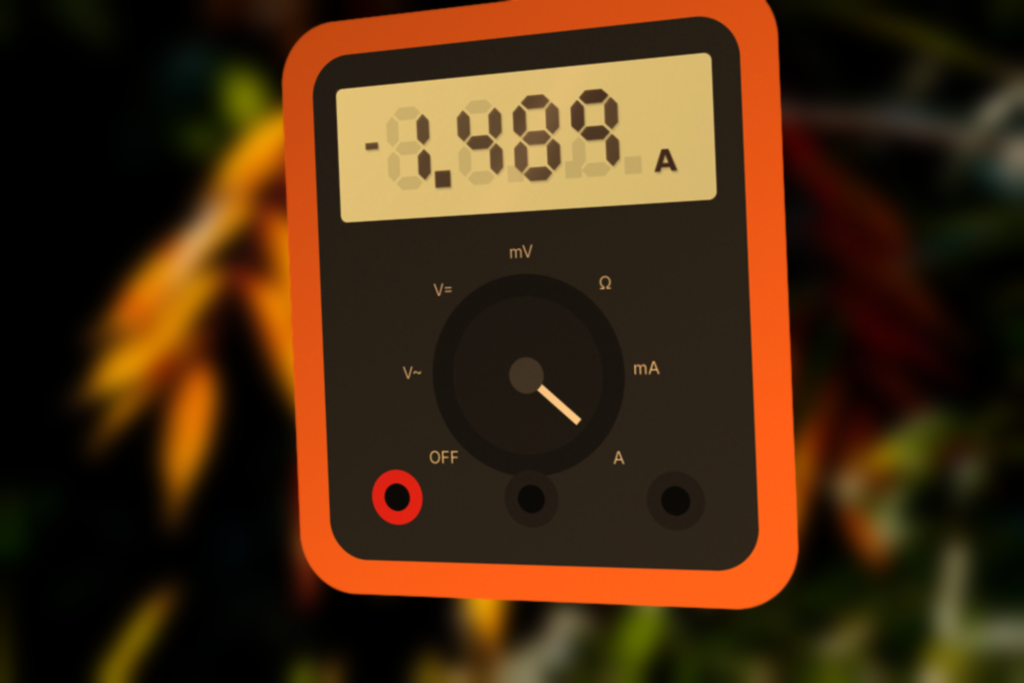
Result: -1.489
